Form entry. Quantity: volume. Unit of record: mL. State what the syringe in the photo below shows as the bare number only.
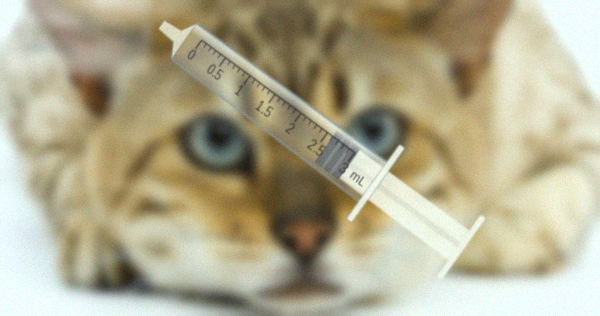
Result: 2.6
